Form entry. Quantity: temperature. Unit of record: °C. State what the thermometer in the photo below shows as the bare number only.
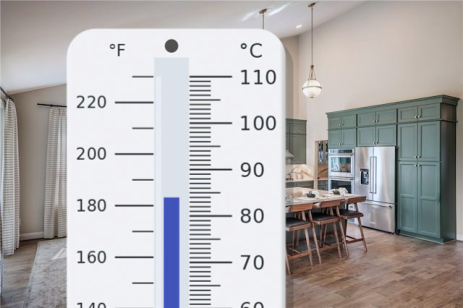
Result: 84
